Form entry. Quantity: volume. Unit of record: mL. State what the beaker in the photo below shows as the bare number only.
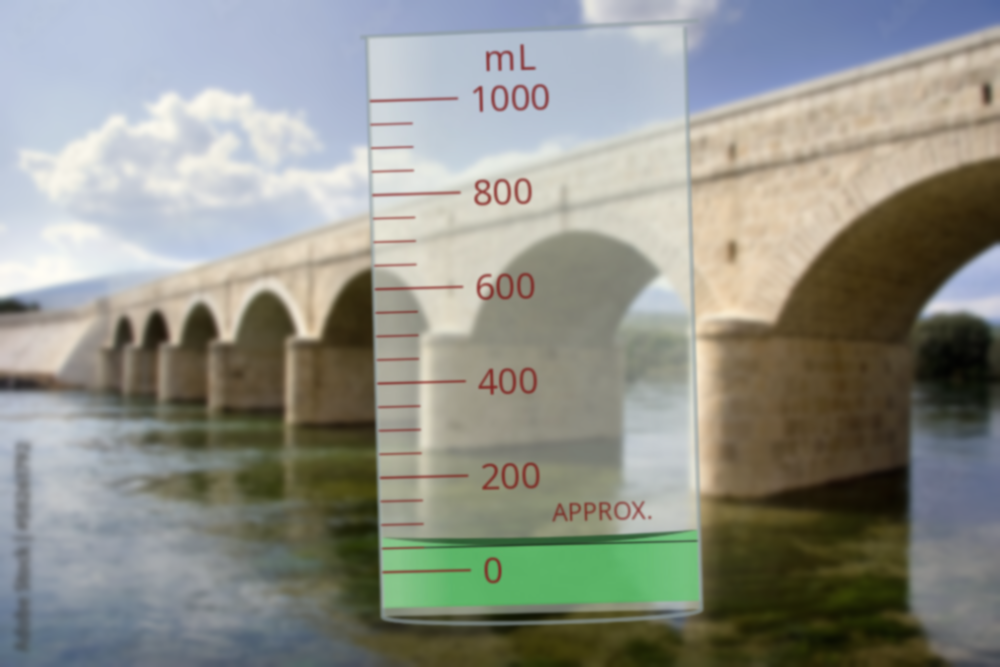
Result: 50
